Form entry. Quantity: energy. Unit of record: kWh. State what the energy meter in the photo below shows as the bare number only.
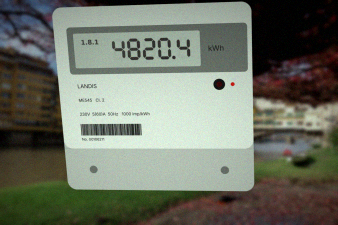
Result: 4820.4
